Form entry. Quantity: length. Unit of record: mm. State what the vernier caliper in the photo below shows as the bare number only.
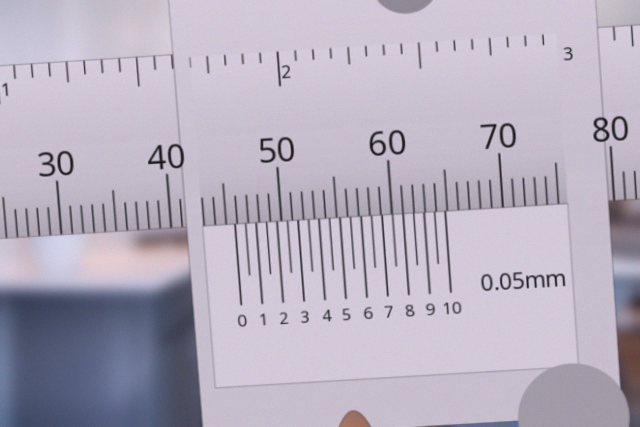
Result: 45.8
